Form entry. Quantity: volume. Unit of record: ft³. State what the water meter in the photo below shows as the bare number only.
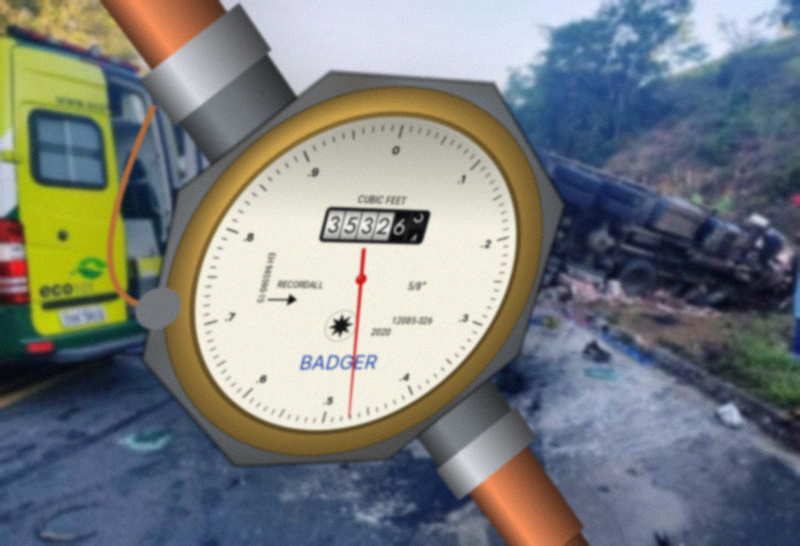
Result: 353263.47
